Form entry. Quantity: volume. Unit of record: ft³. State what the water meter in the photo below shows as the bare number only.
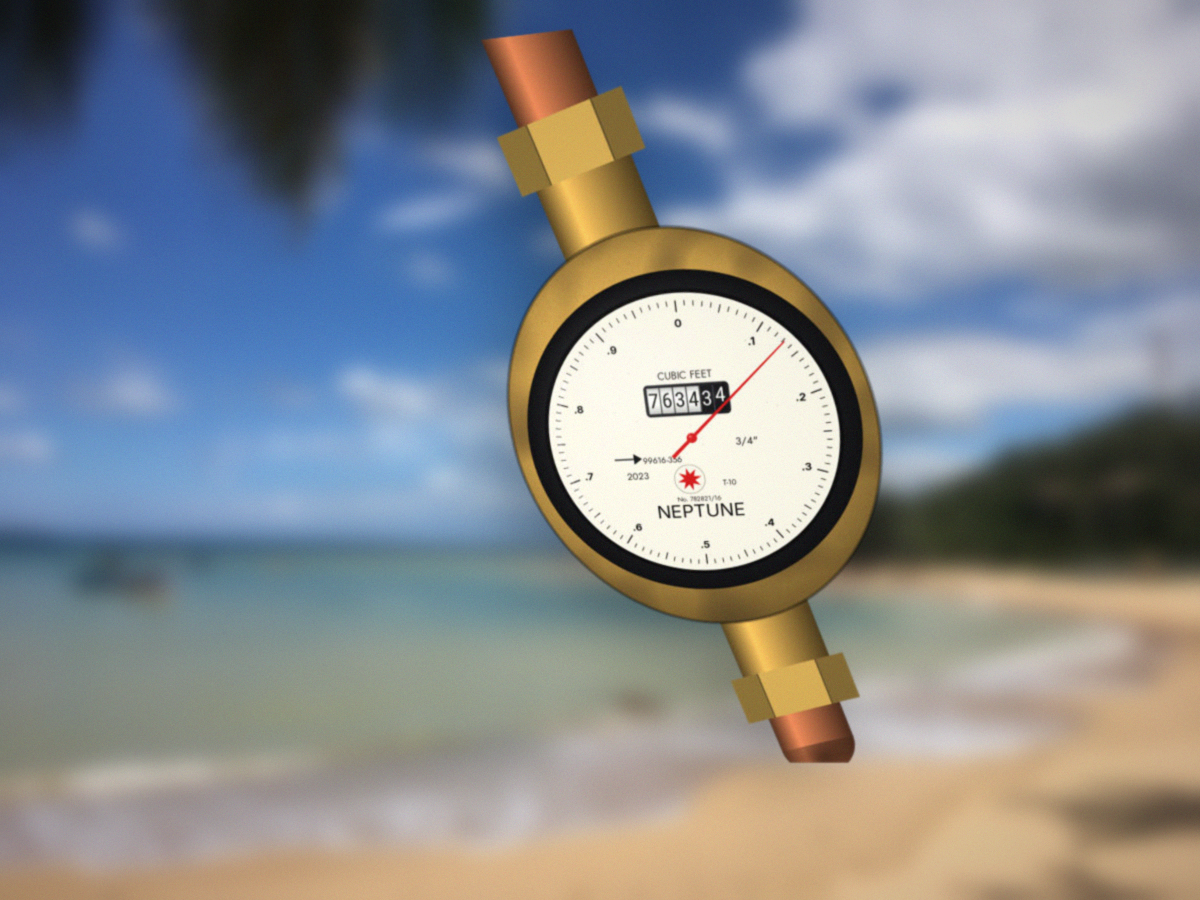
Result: 763434.13
